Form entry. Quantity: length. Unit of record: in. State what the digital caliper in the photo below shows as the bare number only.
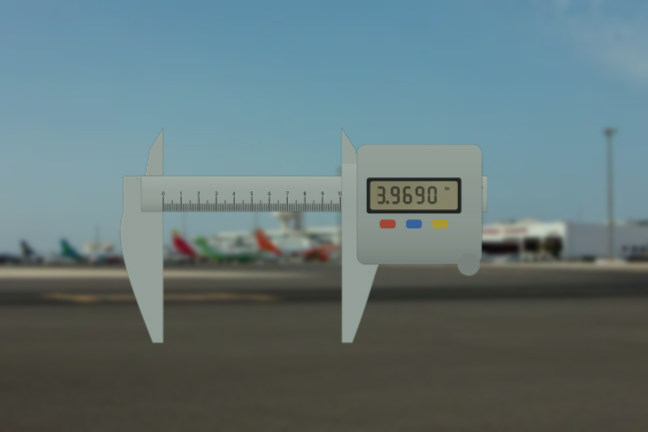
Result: 3.9690
